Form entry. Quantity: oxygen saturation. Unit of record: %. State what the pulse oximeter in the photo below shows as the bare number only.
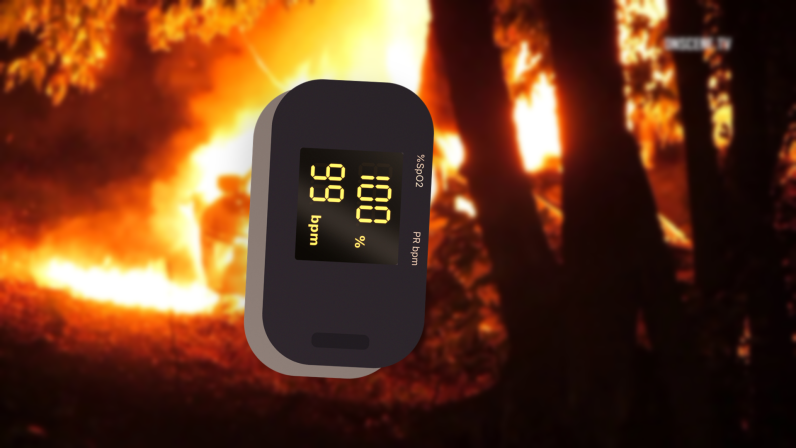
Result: 100
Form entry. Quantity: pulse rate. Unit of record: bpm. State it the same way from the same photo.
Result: 99
